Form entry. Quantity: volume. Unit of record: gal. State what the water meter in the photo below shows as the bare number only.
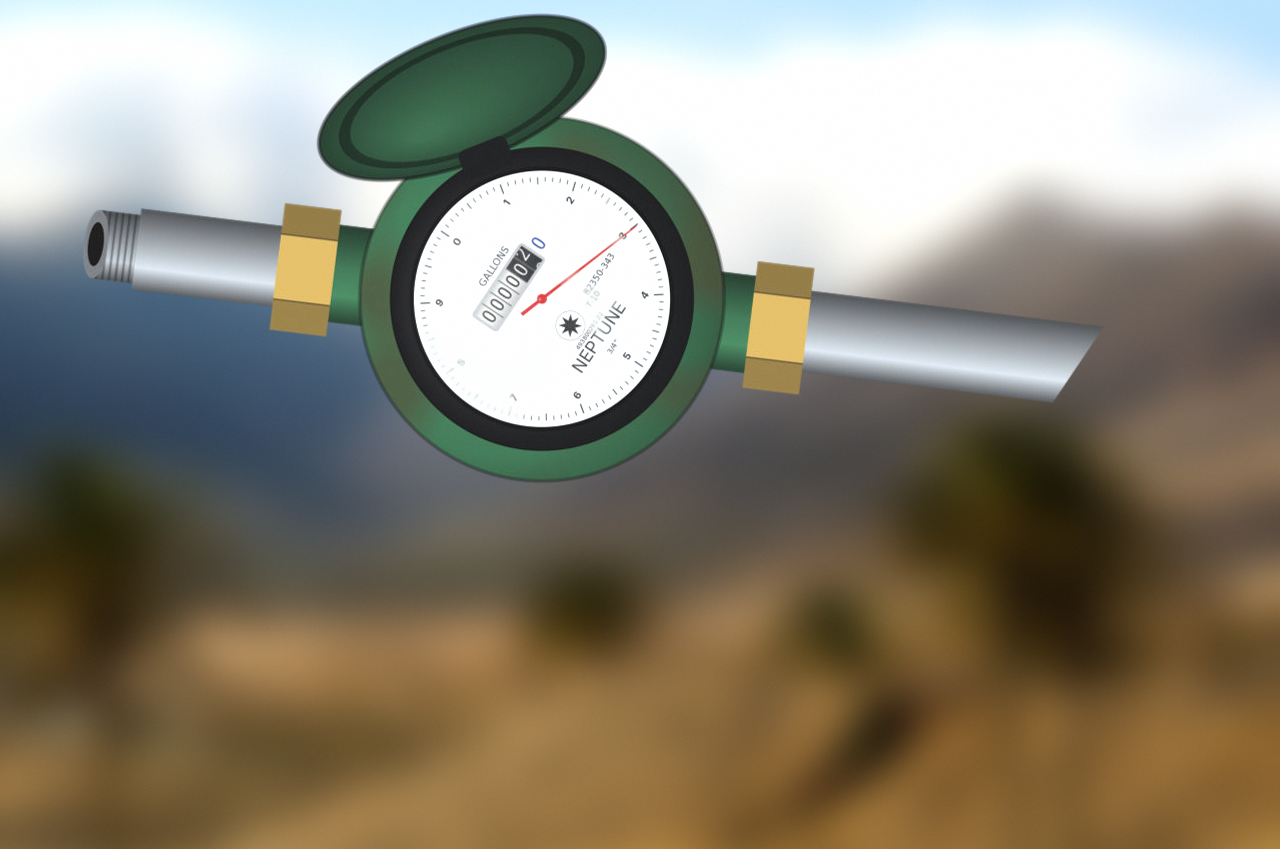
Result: 23.0
